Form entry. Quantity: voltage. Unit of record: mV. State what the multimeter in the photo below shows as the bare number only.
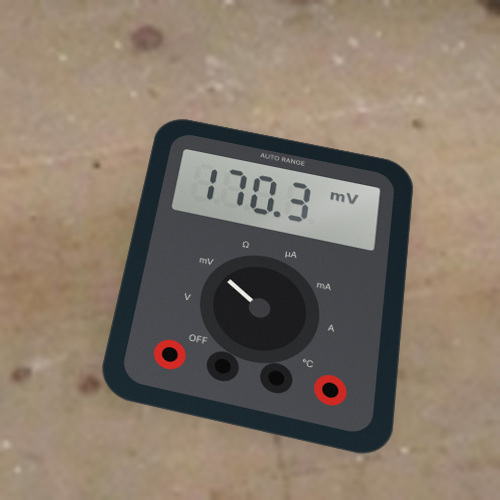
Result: 170.3
